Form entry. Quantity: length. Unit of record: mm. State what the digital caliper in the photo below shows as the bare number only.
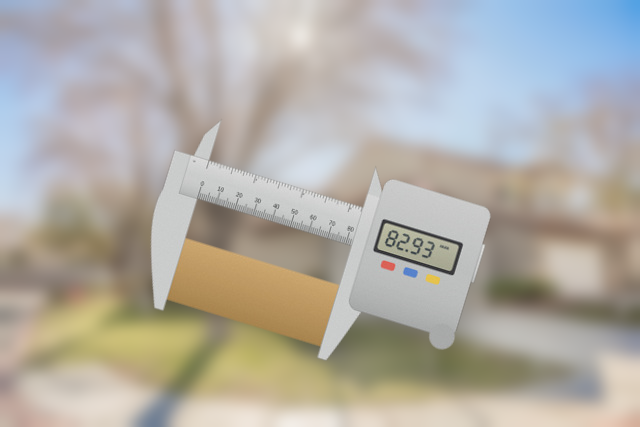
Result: 82.93
